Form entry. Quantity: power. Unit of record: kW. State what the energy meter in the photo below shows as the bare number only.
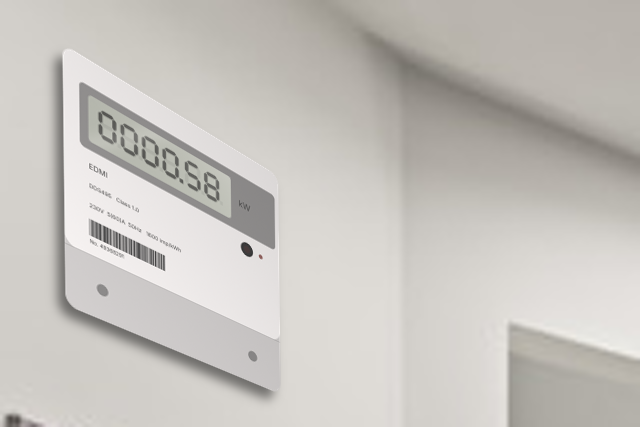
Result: 0.58
